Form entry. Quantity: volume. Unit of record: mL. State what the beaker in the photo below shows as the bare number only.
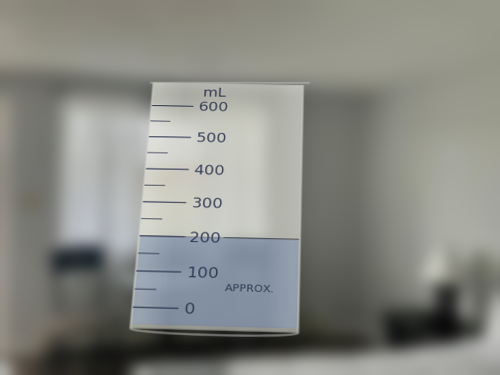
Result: 200
